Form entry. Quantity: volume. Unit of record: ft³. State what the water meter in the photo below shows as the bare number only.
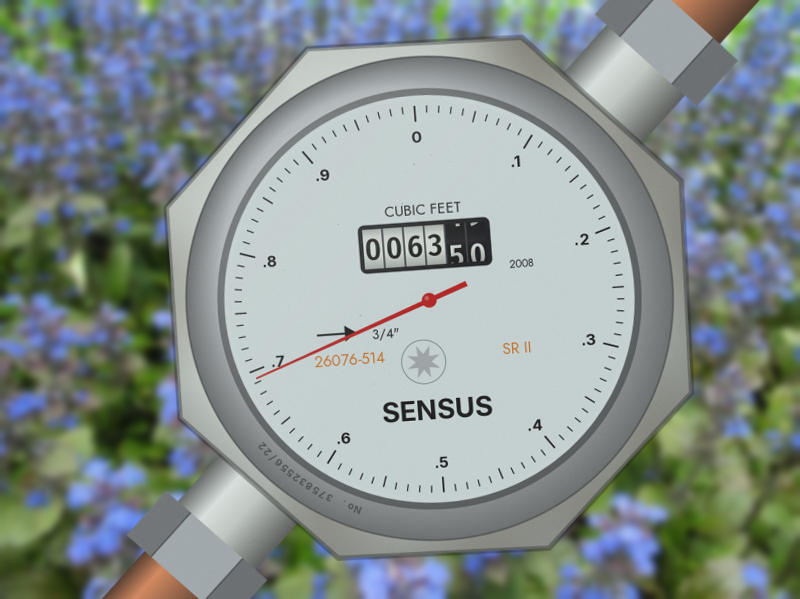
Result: 6349.69
